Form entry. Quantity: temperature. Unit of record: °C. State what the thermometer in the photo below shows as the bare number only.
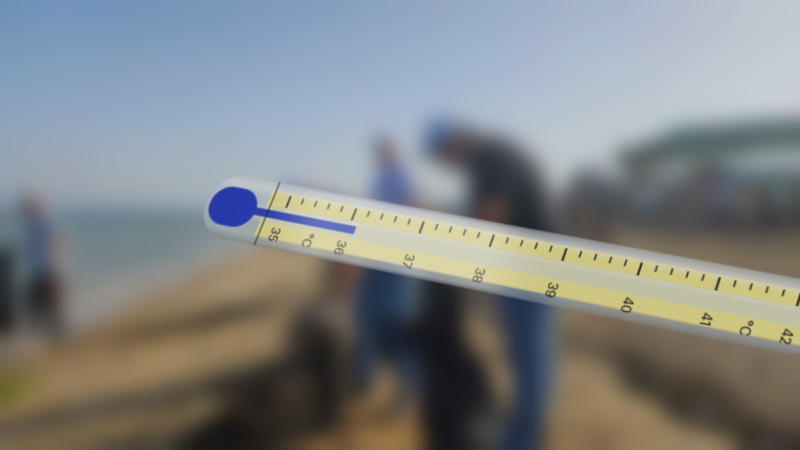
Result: 36.1
